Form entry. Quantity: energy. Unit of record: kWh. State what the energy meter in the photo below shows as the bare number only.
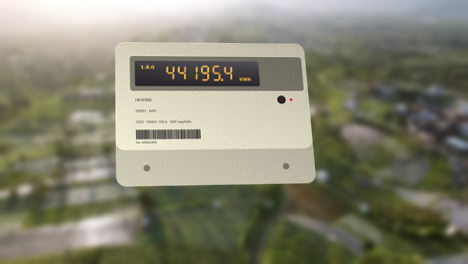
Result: 44195.4
